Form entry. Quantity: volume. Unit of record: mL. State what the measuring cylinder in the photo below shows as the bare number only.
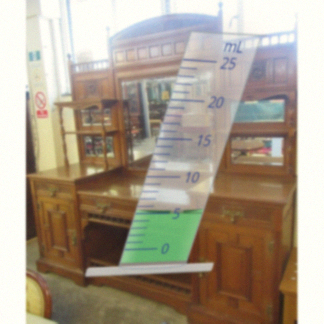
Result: 5
